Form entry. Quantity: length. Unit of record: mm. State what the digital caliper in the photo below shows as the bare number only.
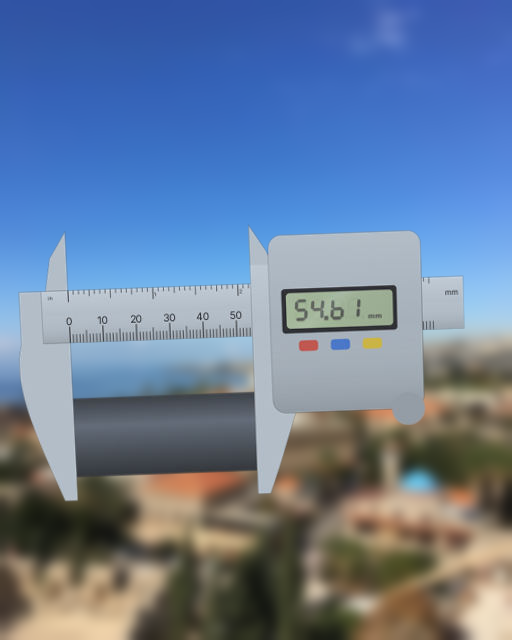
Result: 54.61
